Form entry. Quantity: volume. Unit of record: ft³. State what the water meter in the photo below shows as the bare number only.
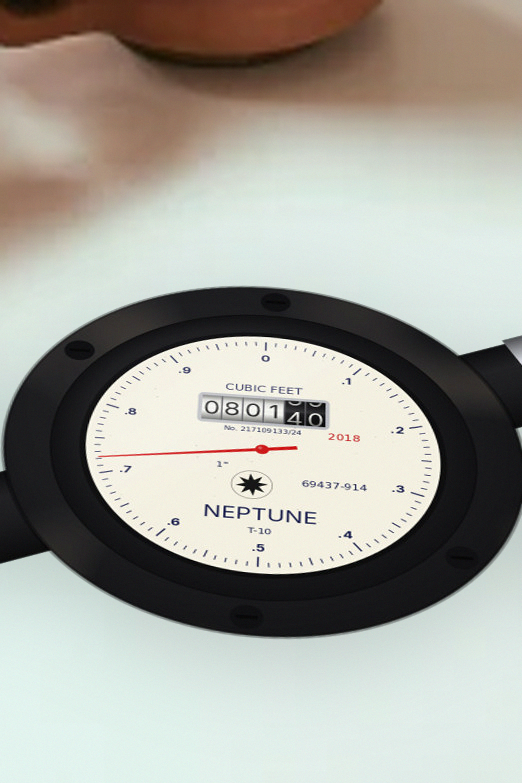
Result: 80139.72
